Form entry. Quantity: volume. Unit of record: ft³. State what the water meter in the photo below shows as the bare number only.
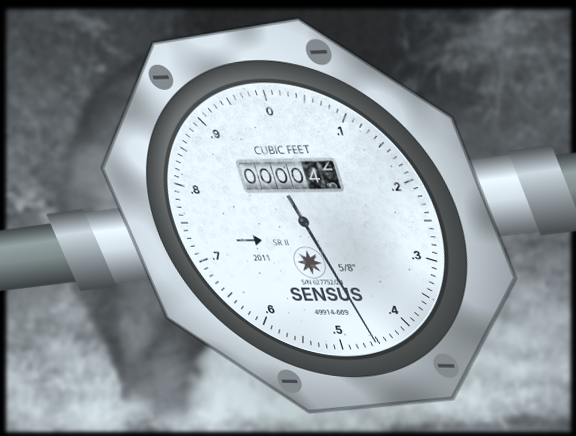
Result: 42.45
